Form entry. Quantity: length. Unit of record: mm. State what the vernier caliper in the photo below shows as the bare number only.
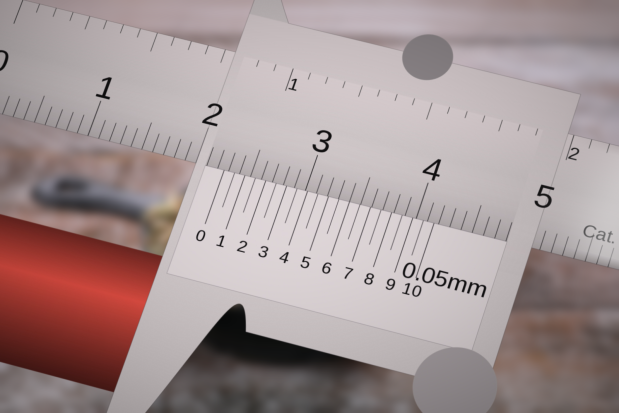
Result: 22.6
